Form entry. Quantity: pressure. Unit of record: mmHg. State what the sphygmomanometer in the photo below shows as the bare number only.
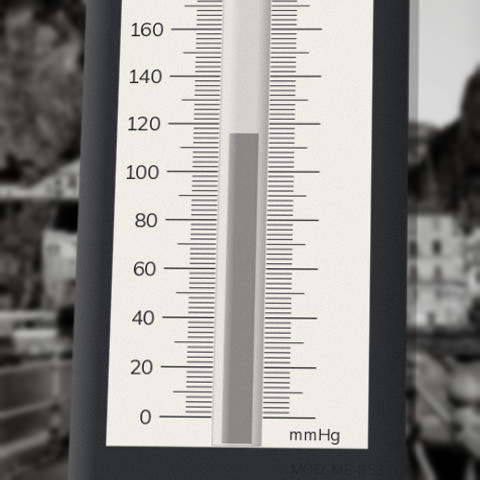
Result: 116
